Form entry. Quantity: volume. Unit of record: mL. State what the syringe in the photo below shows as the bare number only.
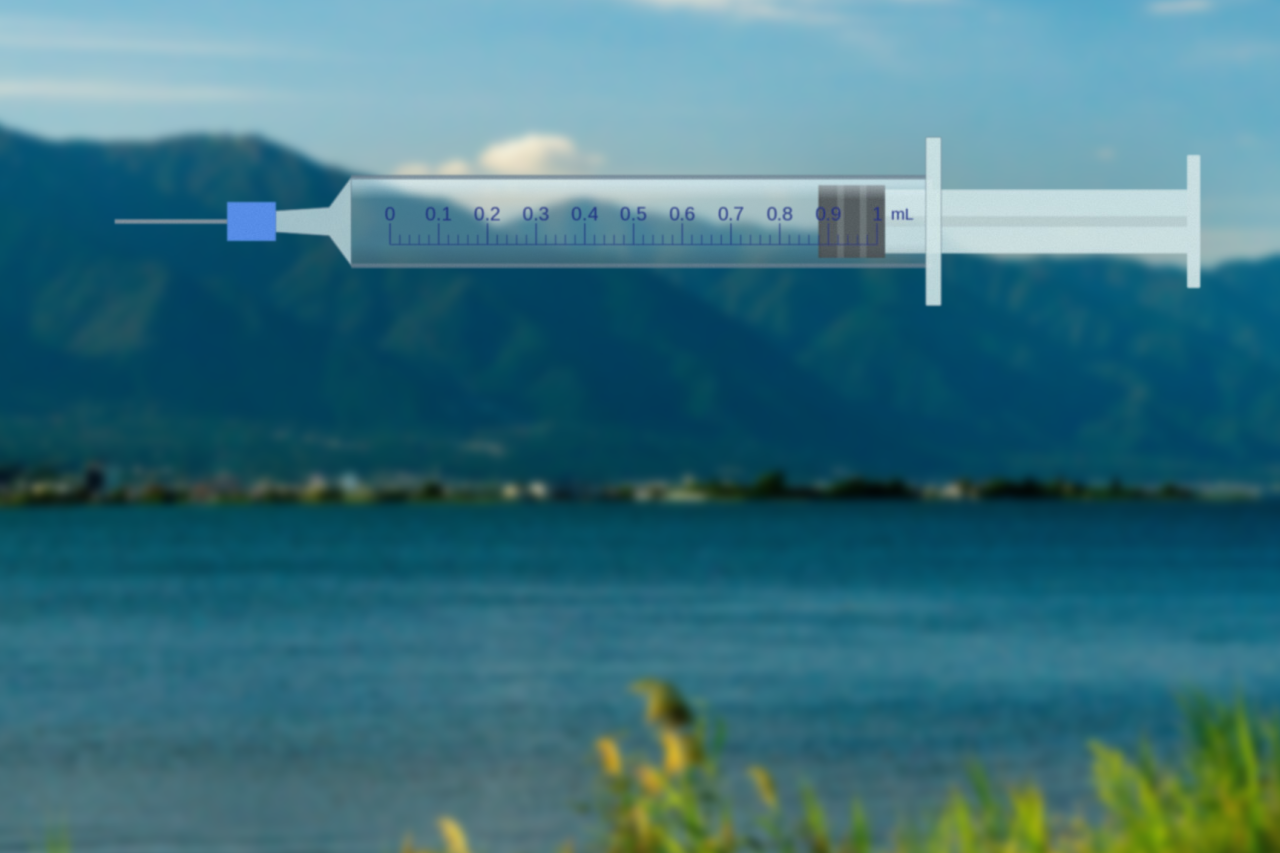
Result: 0.88
